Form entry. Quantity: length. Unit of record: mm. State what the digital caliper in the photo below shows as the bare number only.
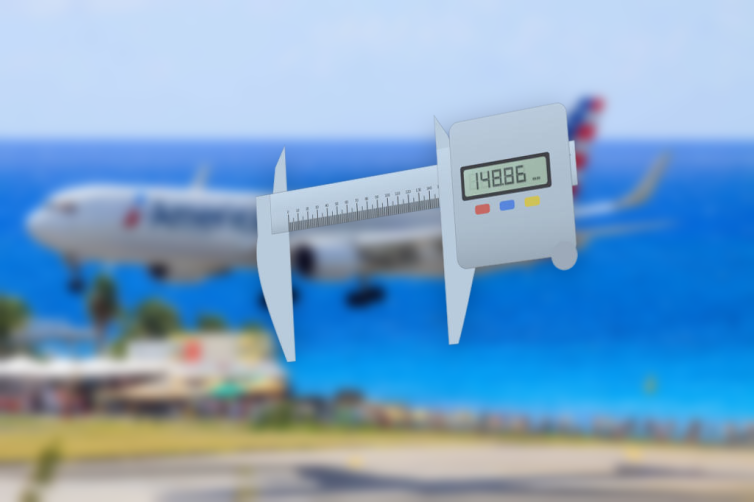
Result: 148.86
